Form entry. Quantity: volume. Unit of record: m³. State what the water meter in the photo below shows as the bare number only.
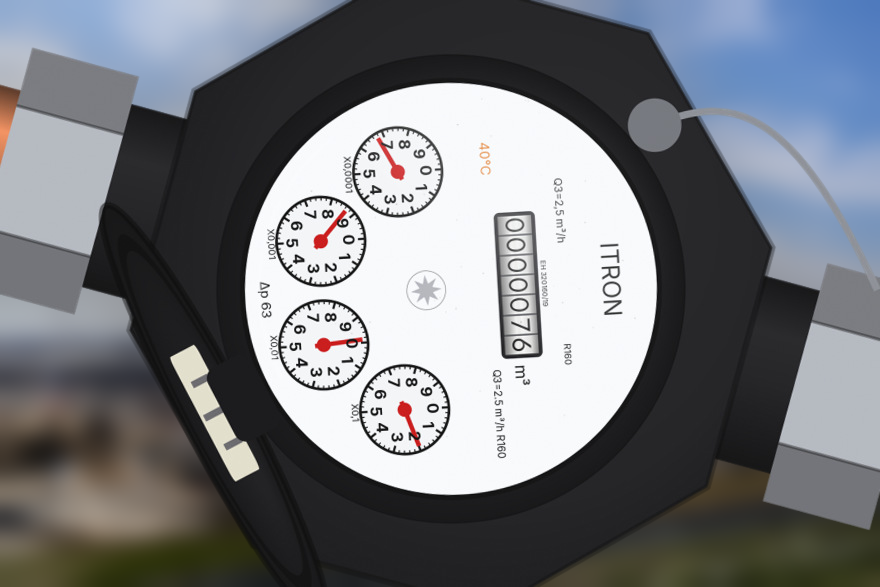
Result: 76.1986
